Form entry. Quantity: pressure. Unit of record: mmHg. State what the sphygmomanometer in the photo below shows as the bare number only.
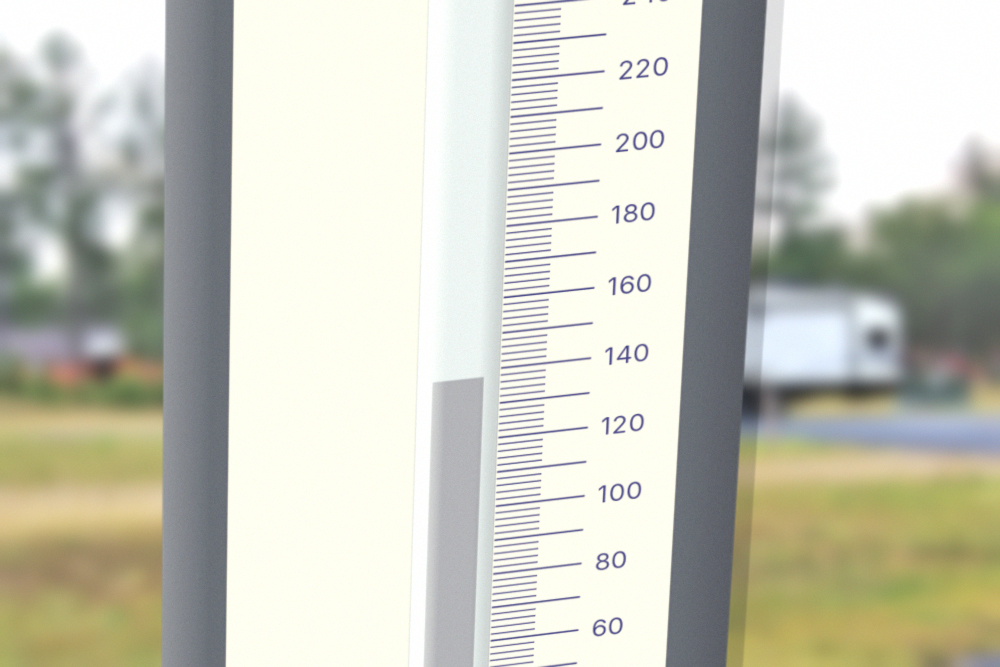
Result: 138
